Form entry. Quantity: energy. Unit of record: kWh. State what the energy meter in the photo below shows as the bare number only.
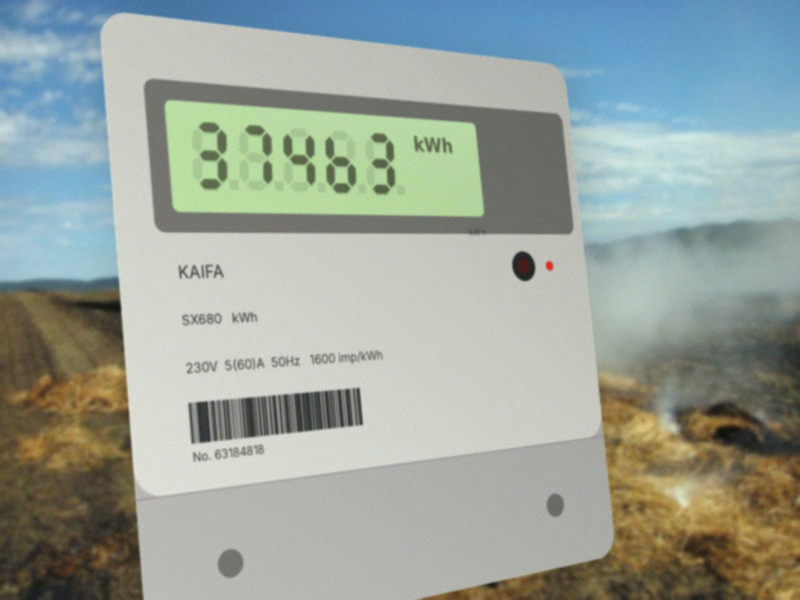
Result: 37463
